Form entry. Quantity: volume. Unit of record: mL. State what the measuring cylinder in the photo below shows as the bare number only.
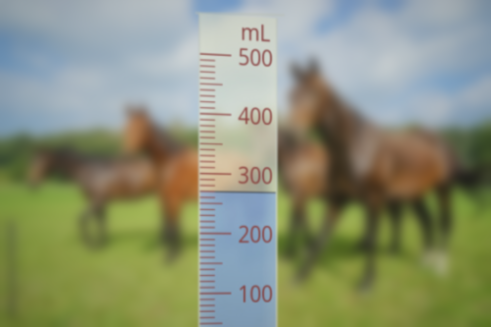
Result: 270
